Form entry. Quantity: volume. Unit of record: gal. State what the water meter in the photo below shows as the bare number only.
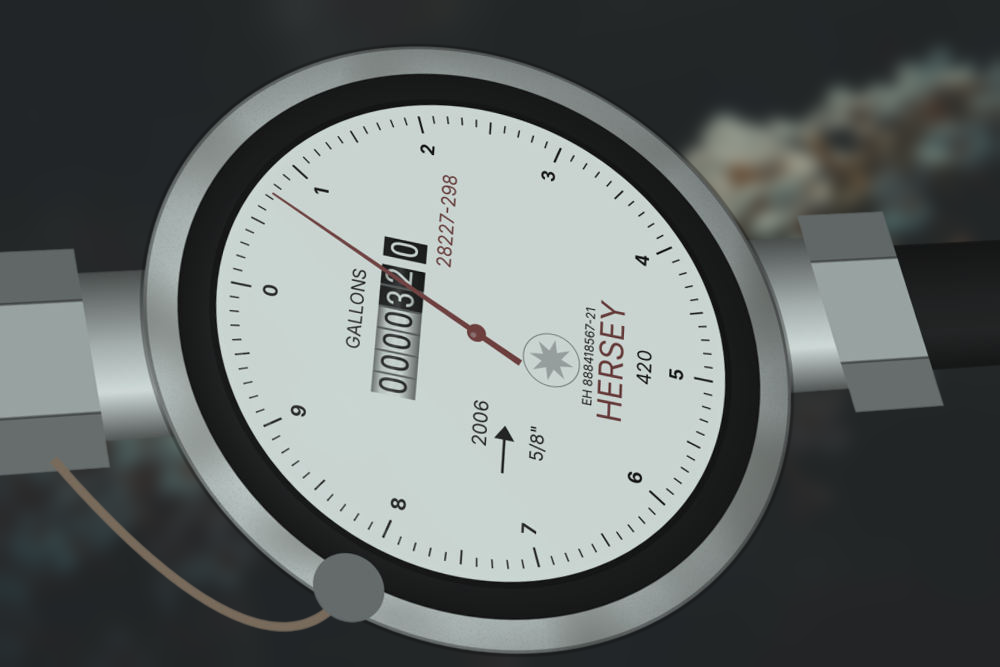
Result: 320.7
